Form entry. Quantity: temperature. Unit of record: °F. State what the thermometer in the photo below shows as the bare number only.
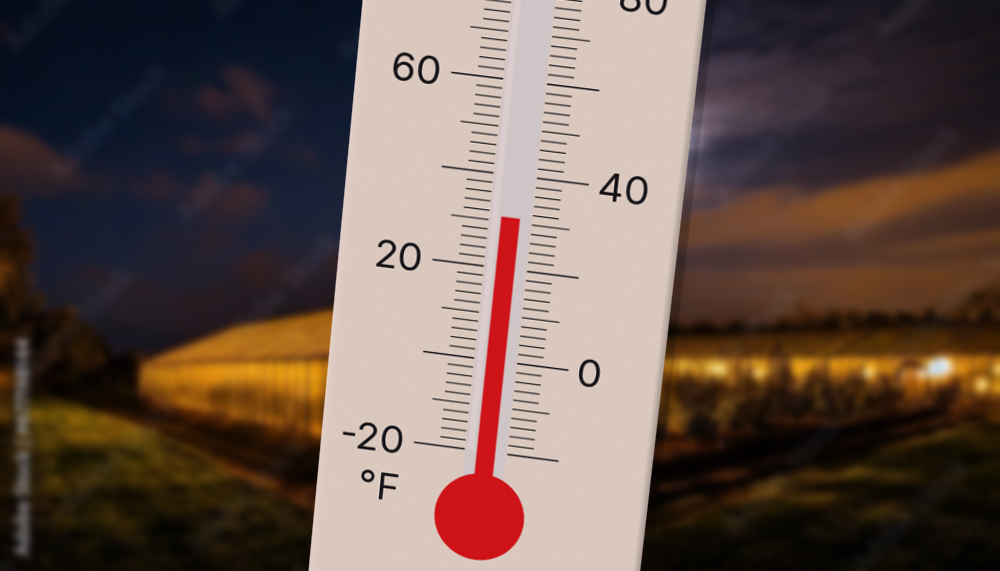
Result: 31
